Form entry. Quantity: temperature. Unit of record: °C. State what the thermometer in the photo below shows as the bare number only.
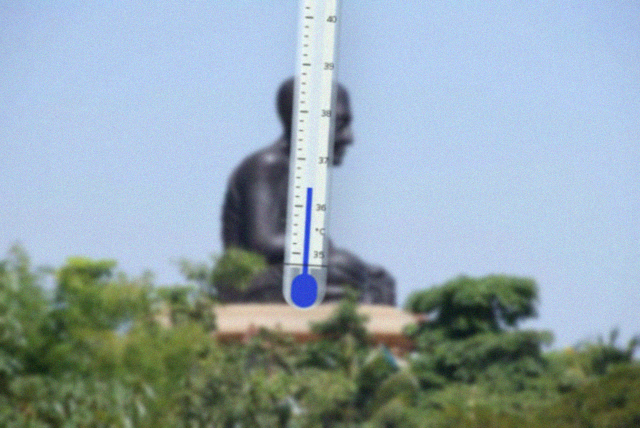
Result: 36.4
